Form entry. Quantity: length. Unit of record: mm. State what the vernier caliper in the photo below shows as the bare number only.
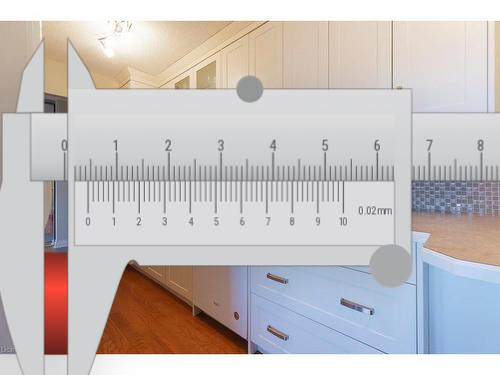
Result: 4.5
